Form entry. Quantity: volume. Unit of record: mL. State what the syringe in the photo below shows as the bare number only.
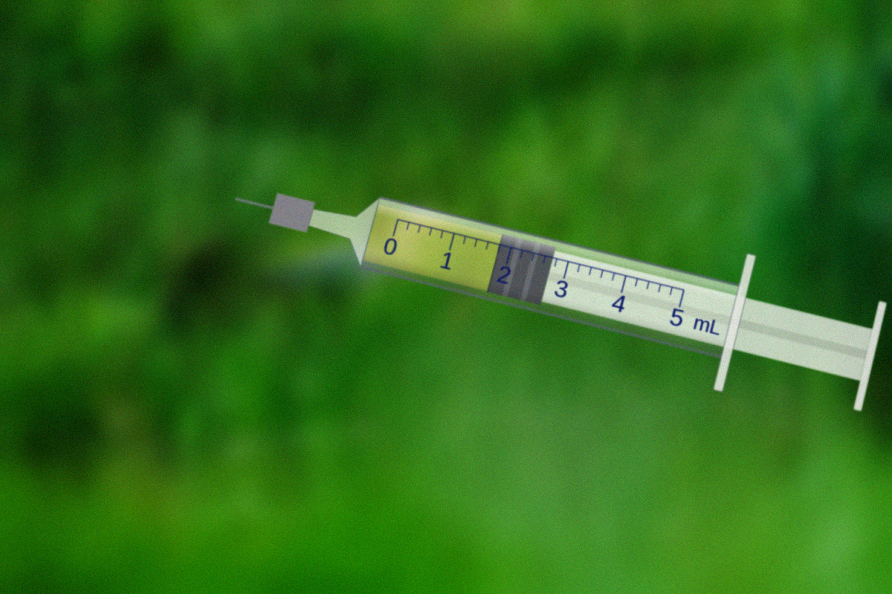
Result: 1.8
